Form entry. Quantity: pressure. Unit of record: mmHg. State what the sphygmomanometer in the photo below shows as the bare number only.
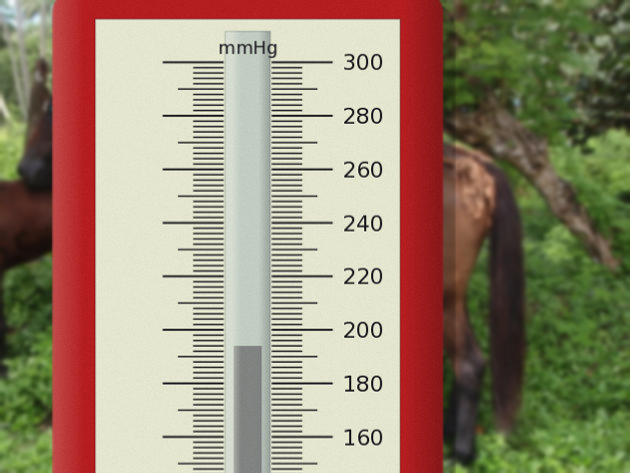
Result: 194
